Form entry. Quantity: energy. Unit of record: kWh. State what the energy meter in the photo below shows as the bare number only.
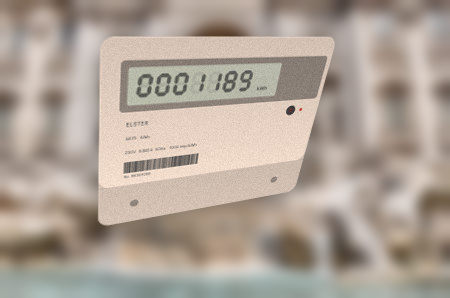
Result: 1189
